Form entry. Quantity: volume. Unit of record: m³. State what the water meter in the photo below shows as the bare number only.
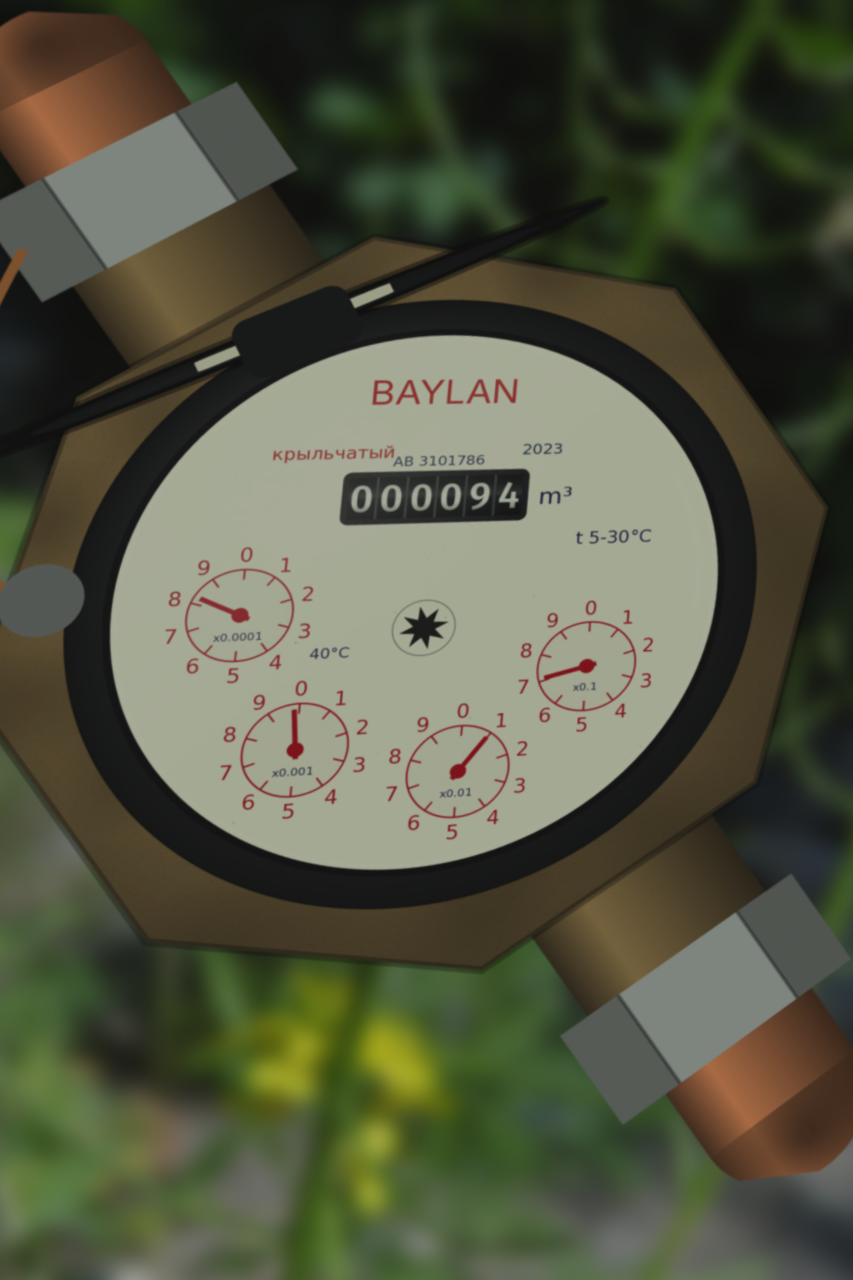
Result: 94.7098
